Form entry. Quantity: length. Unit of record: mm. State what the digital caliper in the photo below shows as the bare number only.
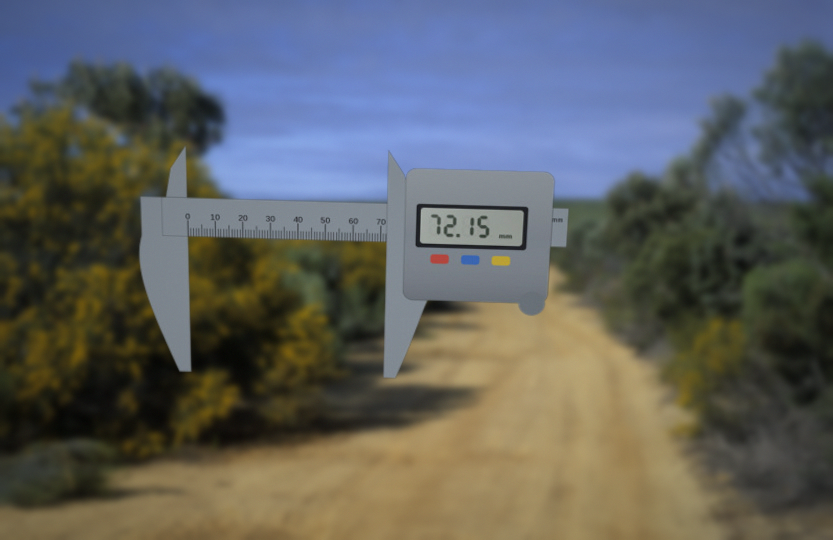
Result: 72.15
